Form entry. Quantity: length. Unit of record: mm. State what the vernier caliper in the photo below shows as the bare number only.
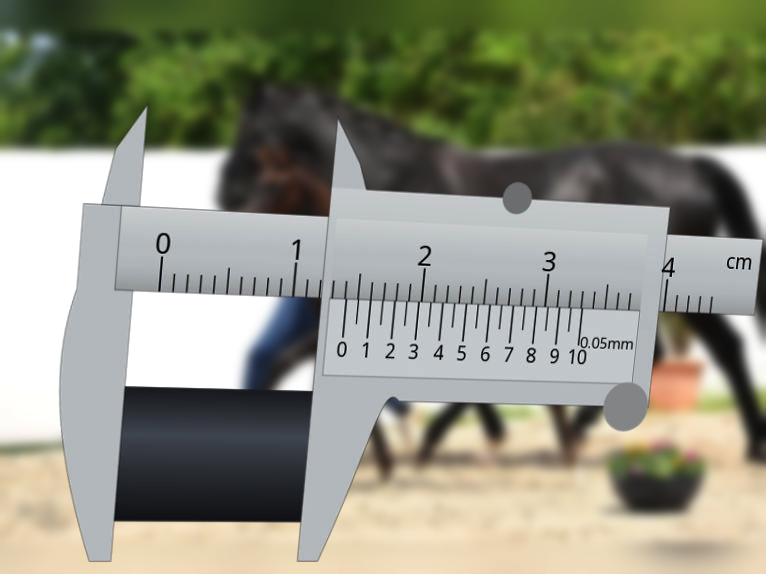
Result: 14.1
